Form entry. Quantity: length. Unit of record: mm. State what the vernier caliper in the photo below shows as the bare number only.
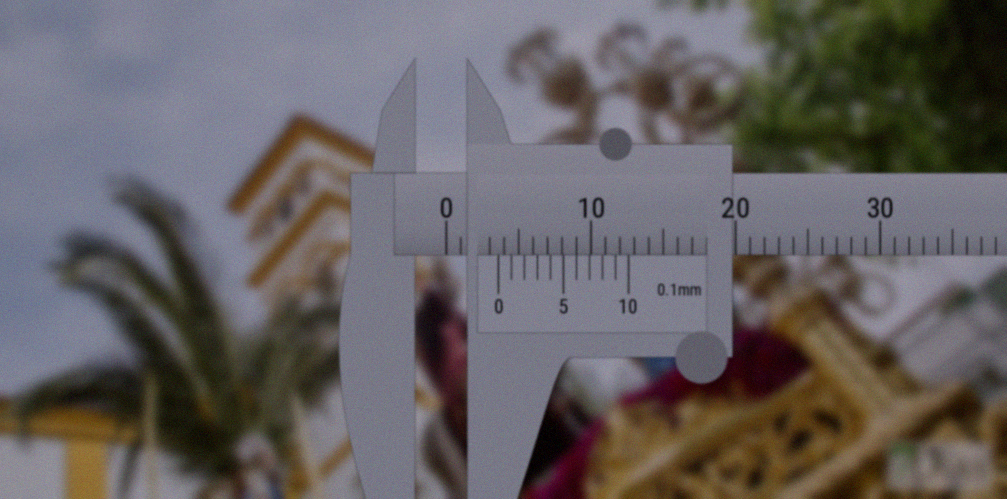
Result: 3.6
